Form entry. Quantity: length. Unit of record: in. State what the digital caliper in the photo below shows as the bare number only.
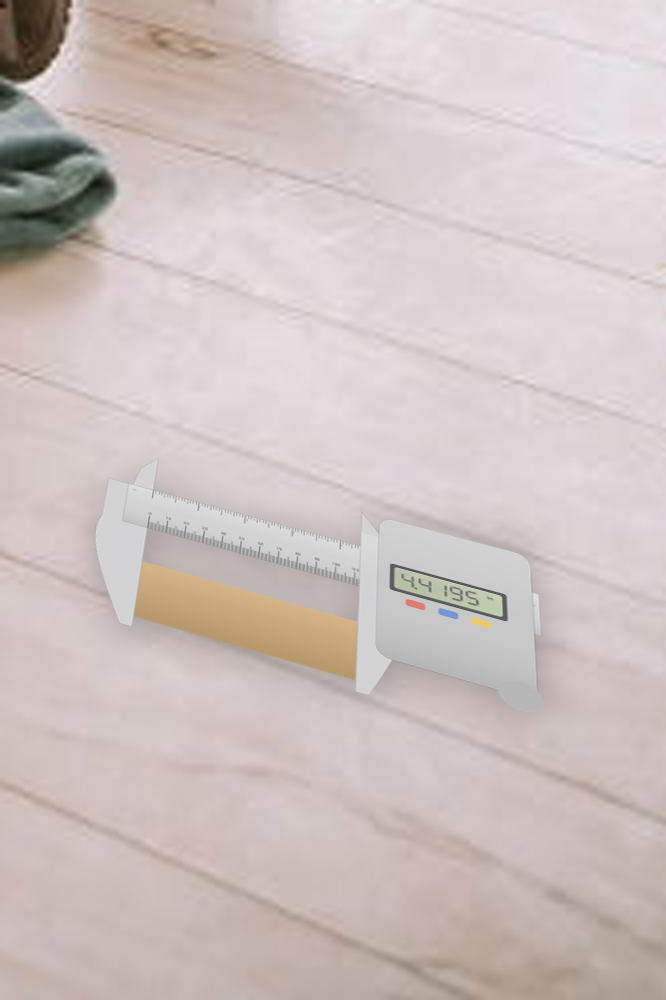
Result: 4.4195
